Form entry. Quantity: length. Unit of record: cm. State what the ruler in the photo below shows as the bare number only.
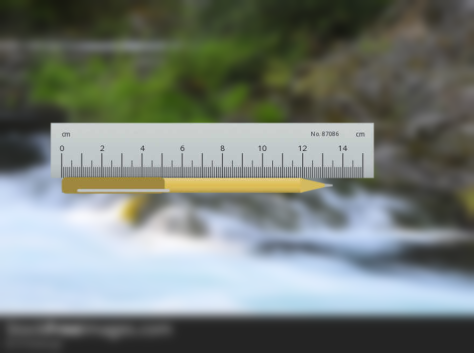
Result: 13.5
